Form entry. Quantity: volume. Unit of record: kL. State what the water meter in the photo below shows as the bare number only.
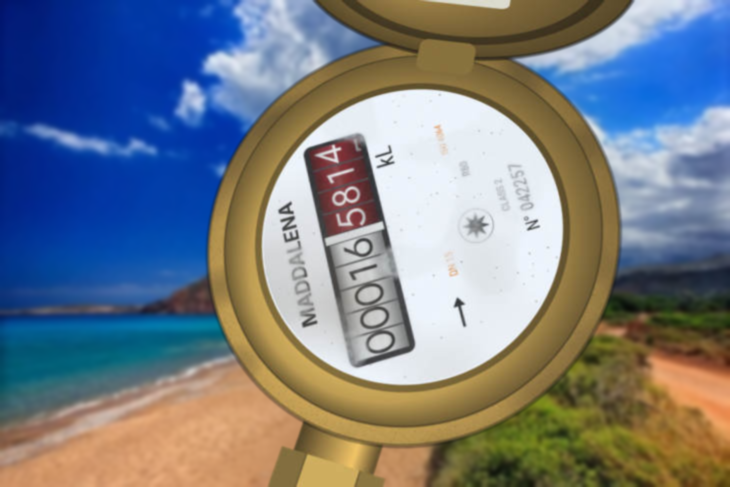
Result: 16.5814
